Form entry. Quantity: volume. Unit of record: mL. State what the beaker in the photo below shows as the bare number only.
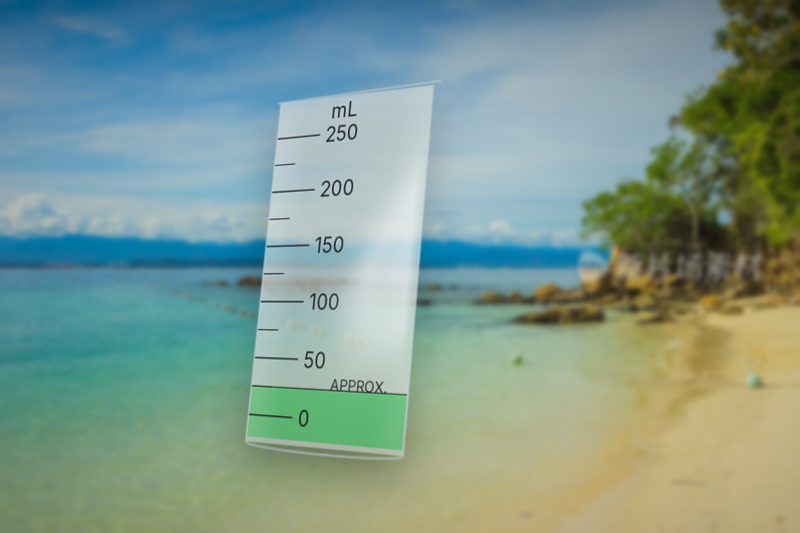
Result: 25
